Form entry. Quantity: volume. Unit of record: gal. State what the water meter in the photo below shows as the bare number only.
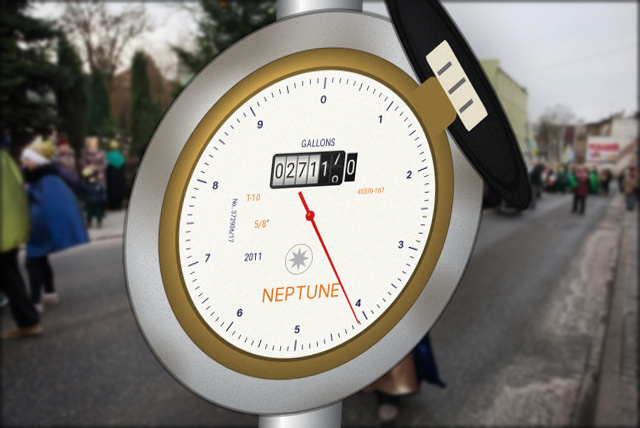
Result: 271174.1
